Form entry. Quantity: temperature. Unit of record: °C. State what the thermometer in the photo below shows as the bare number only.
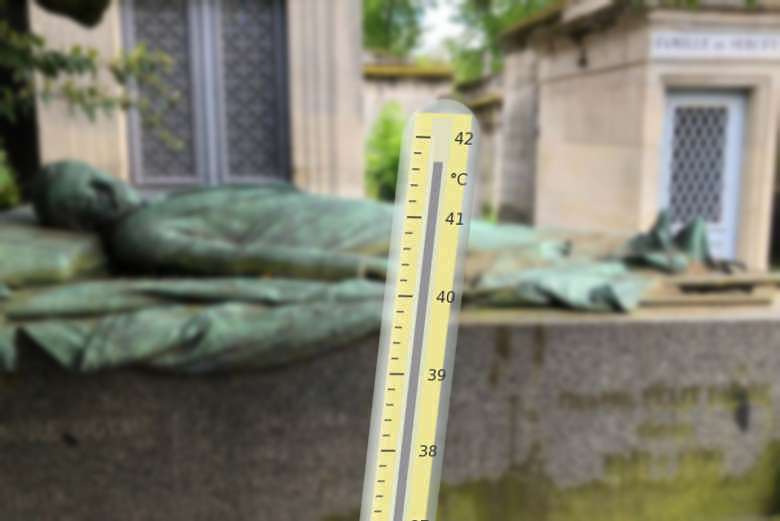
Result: 41.7
